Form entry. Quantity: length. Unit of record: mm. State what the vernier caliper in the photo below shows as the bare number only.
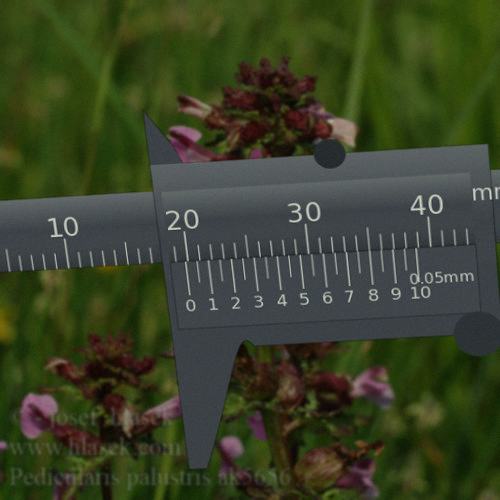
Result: 19.8
